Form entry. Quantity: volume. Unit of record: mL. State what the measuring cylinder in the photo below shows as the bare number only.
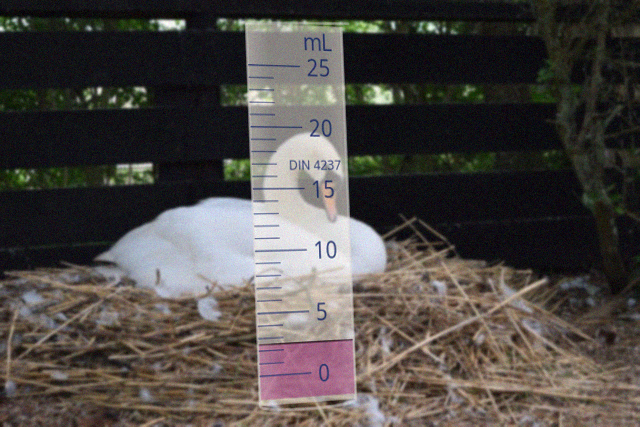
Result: 2.5
